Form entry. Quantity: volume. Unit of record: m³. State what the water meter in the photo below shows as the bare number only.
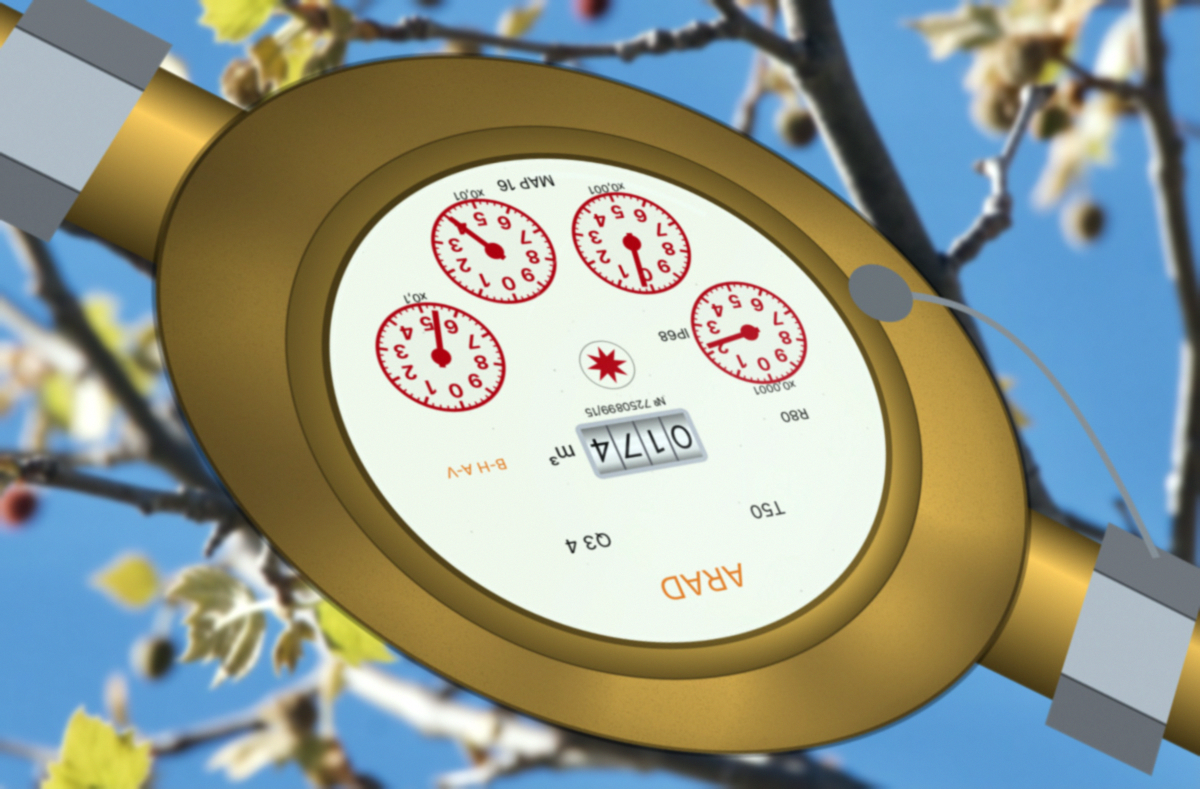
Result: 174.5402
